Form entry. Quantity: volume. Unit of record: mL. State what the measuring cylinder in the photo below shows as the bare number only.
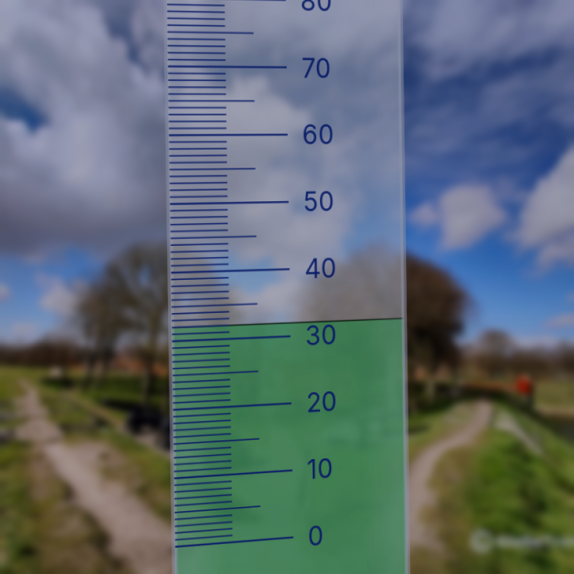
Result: 32
